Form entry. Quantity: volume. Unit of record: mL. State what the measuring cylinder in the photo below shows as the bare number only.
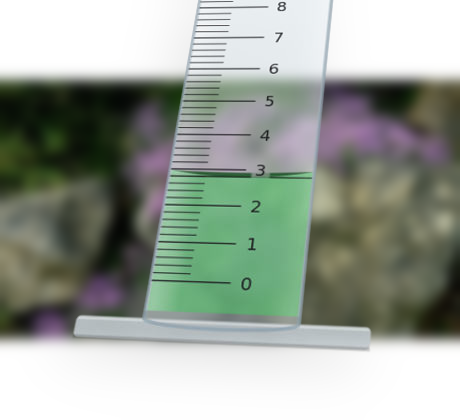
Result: 2.8
